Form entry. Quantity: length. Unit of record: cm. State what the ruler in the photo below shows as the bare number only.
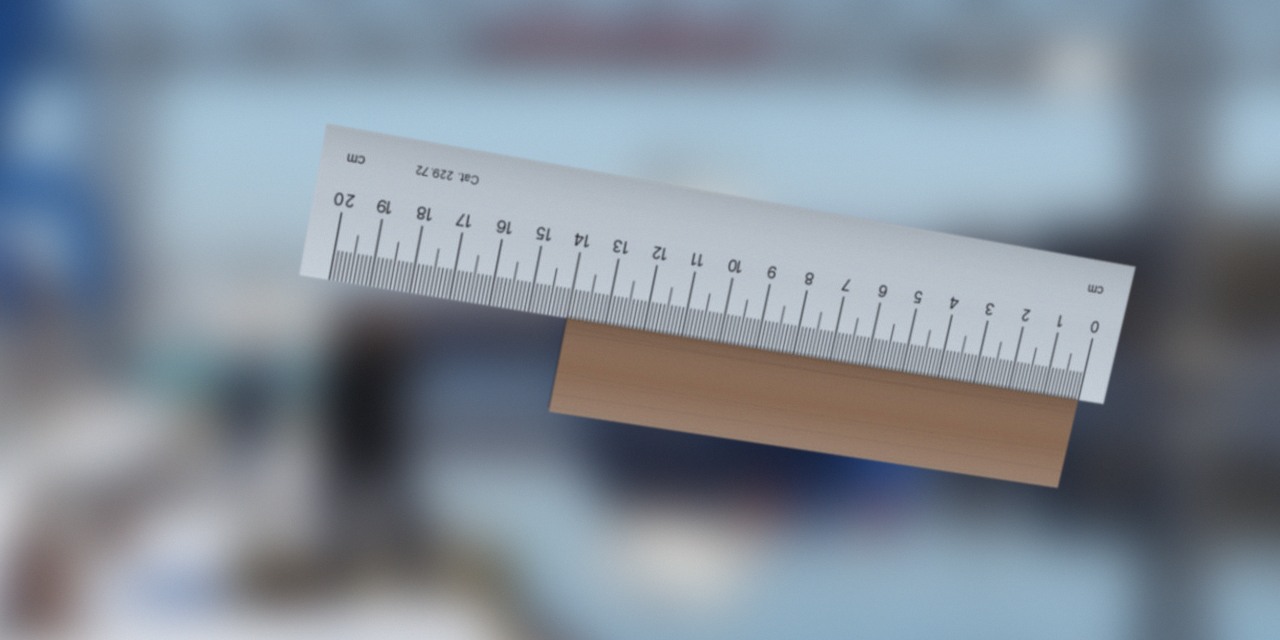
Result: 14
